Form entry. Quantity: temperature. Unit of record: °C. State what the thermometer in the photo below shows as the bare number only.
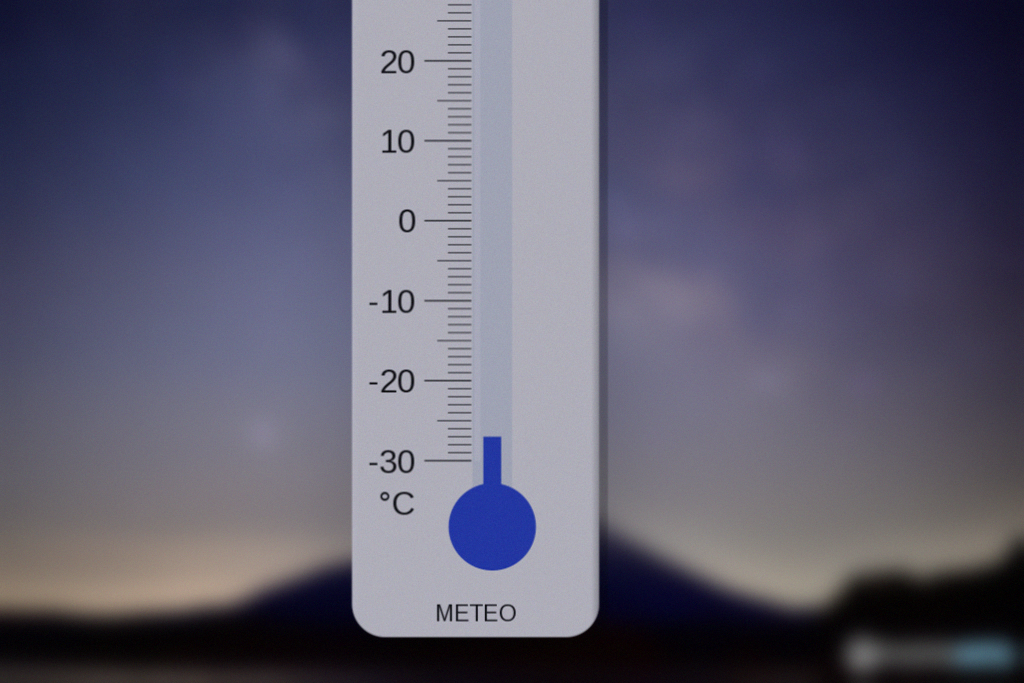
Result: -27
